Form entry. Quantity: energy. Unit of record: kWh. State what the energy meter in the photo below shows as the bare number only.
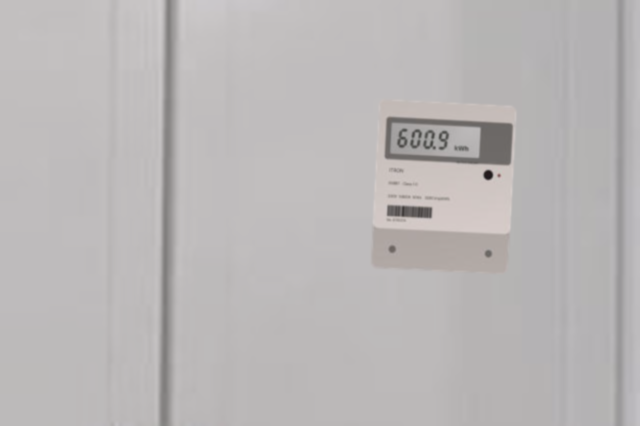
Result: 600.9
